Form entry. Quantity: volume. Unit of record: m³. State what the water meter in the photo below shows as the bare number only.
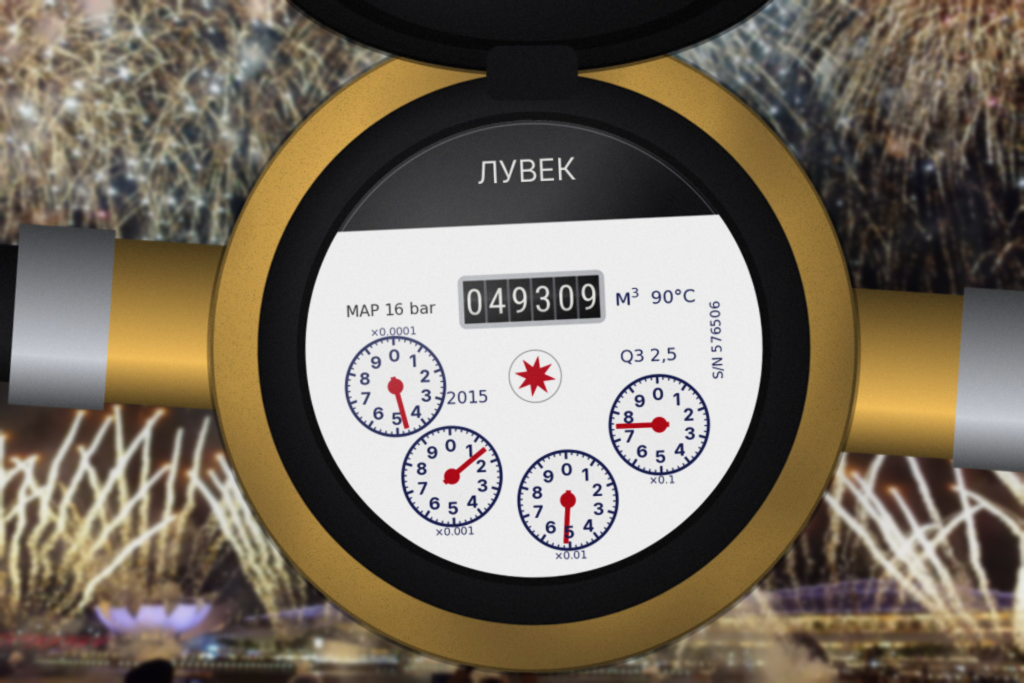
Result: 49309.7514
